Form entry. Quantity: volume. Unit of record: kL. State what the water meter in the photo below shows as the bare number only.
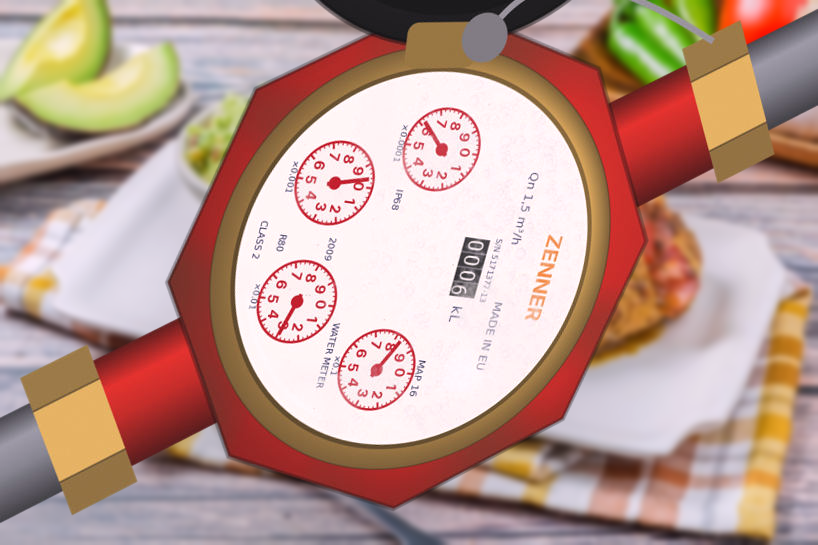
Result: 5.8296
